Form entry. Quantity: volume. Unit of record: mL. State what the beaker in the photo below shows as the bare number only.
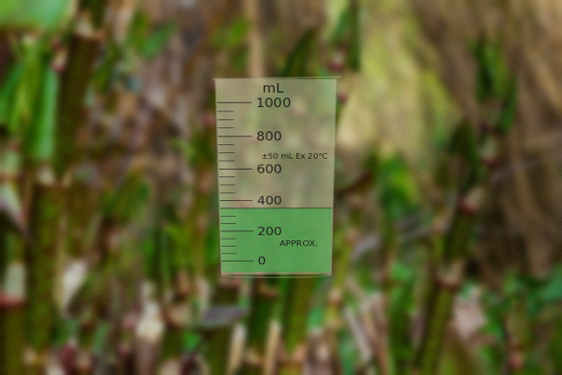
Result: 350
